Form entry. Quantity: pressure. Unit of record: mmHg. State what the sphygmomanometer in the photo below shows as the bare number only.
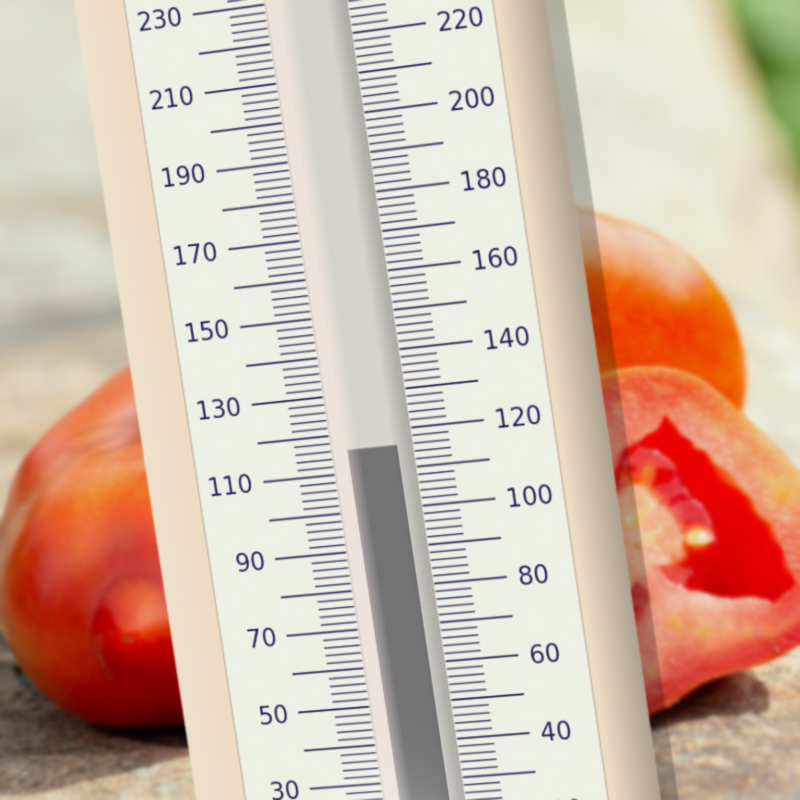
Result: 116
